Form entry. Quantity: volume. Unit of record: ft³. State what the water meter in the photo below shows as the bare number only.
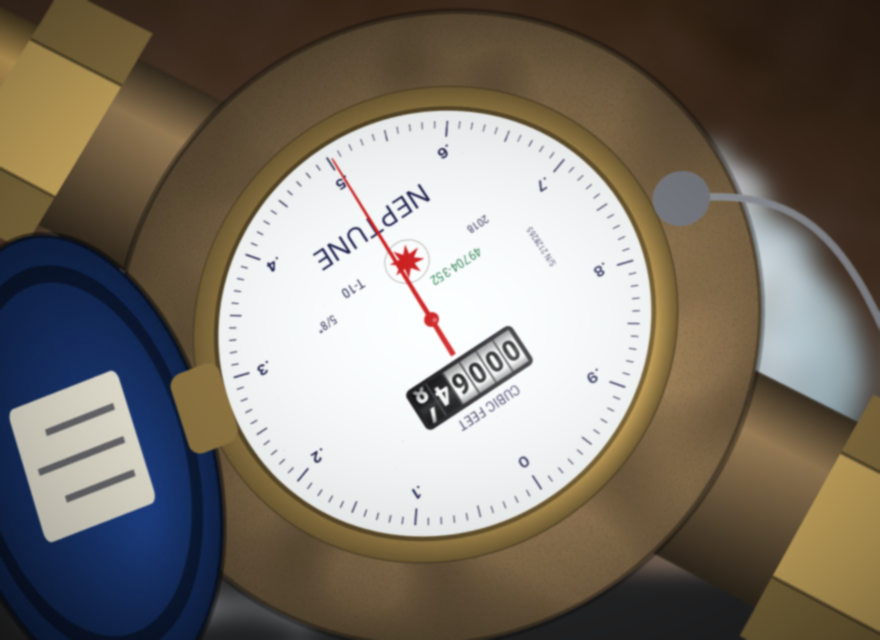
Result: 647.50
